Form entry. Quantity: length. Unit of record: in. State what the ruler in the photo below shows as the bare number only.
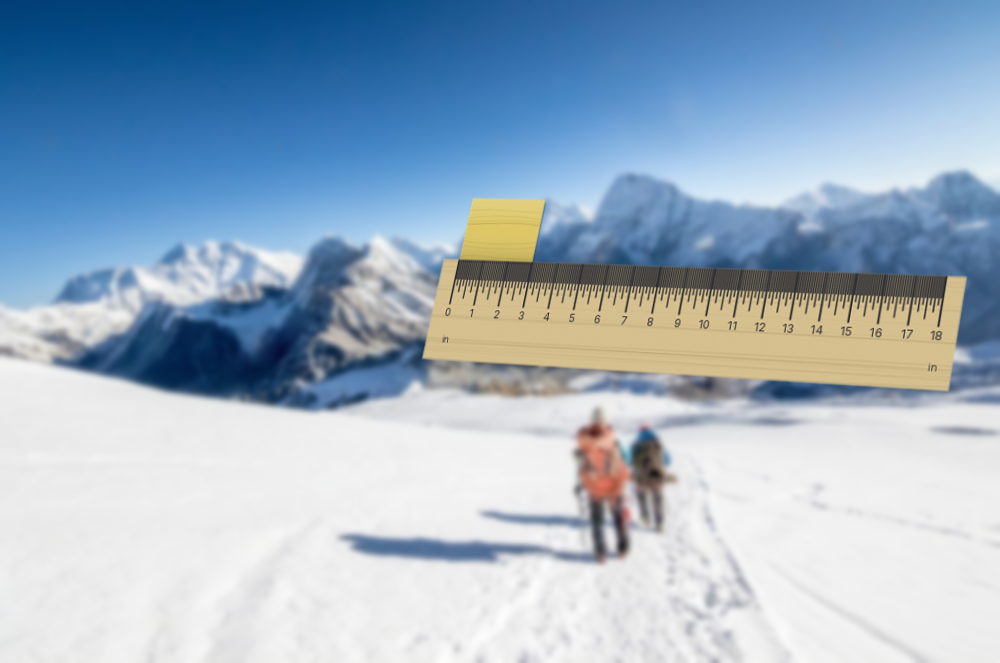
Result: 3
